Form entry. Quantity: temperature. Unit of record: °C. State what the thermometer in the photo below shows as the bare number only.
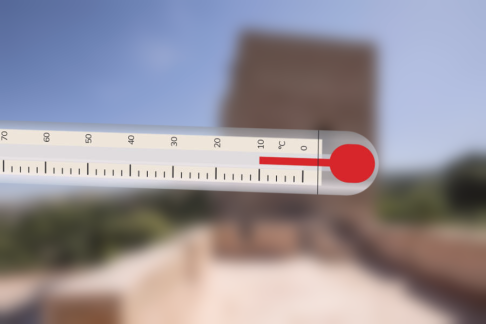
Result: 10
